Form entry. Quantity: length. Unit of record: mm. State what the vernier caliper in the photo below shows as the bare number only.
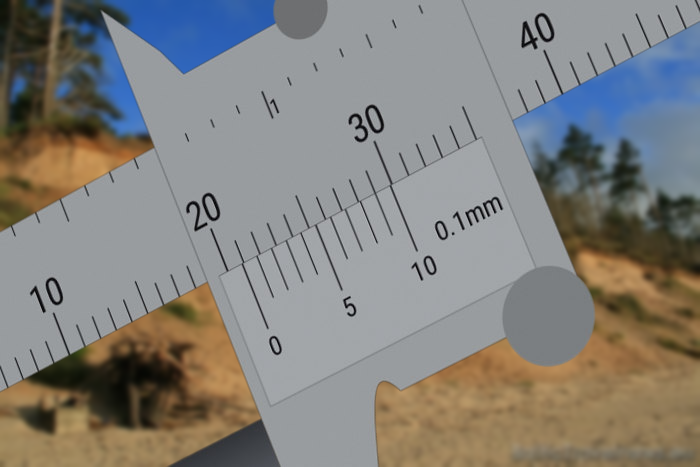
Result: 20.9
